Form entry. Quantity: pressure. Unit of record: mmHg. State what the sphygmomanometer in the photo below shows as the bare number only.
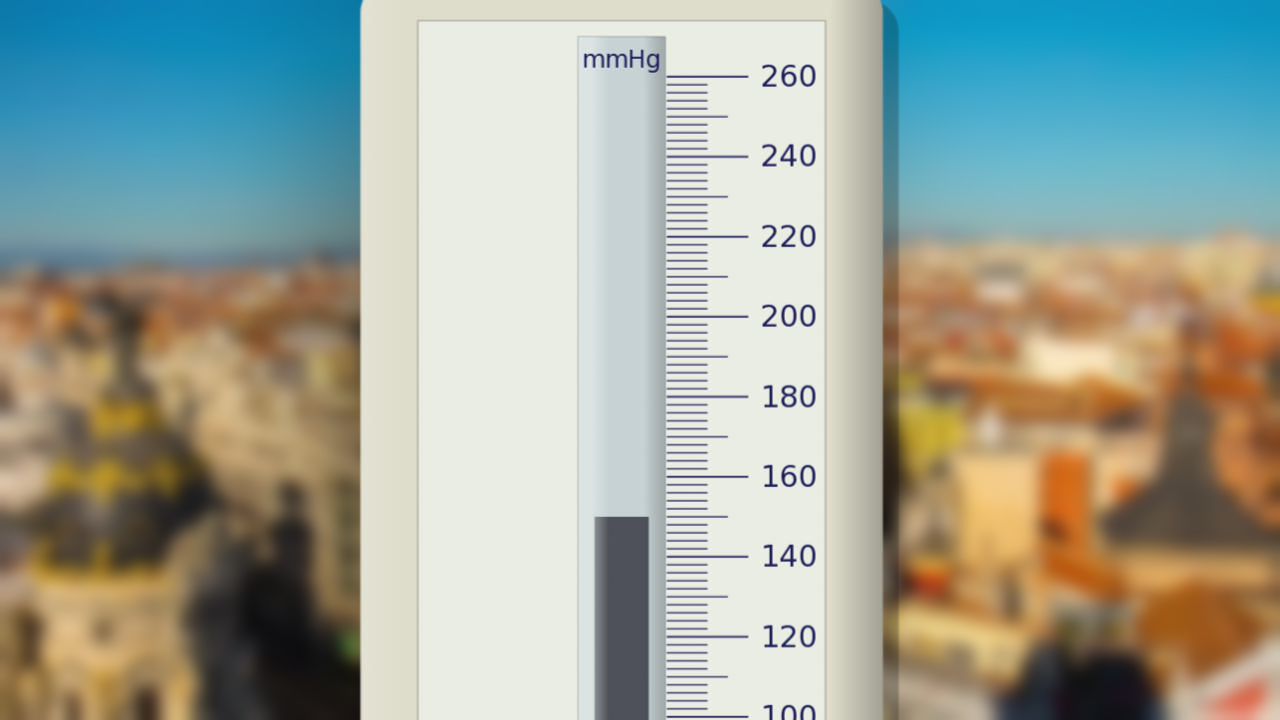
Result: 150
